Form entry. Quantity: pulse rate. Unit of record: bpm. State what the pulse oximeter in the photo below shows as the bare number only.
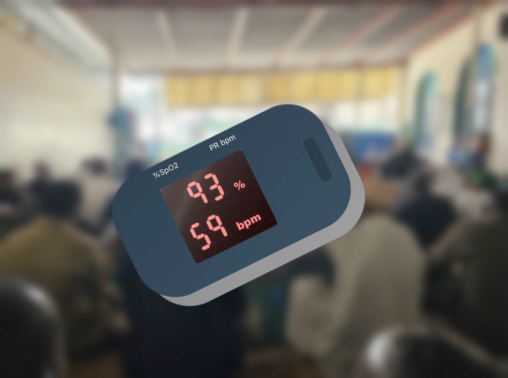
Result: 59
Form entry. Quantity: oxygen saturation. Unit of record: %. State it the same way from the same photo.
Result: 93
